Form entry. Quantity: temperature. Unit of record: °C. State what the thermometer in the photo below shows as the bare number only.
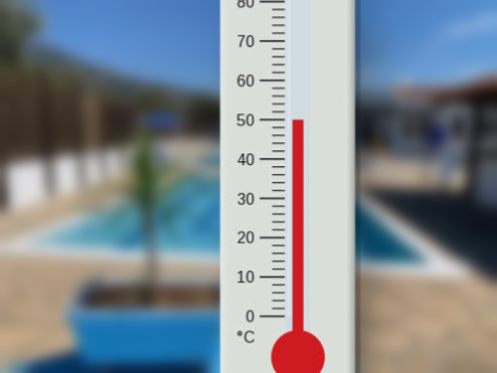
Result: 50
